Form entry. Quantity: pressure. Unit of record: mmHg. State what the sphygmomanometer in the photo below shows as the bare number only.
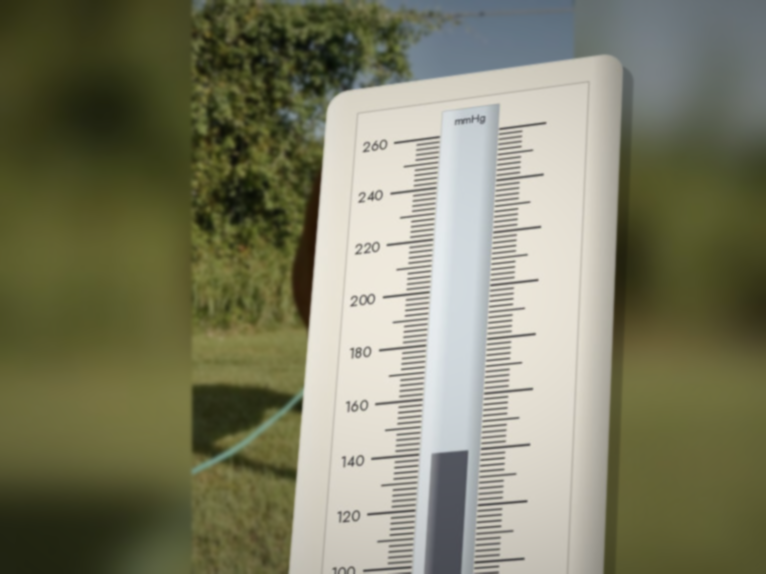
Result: 140
